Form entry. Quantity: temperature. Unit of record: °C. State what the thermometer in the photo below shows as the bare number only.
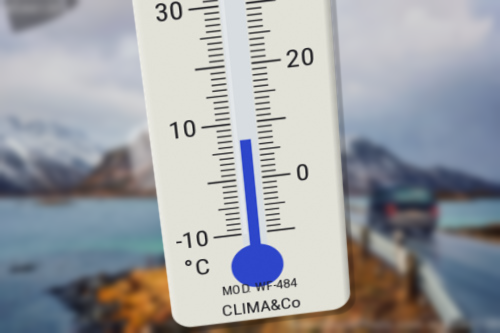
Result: 7
